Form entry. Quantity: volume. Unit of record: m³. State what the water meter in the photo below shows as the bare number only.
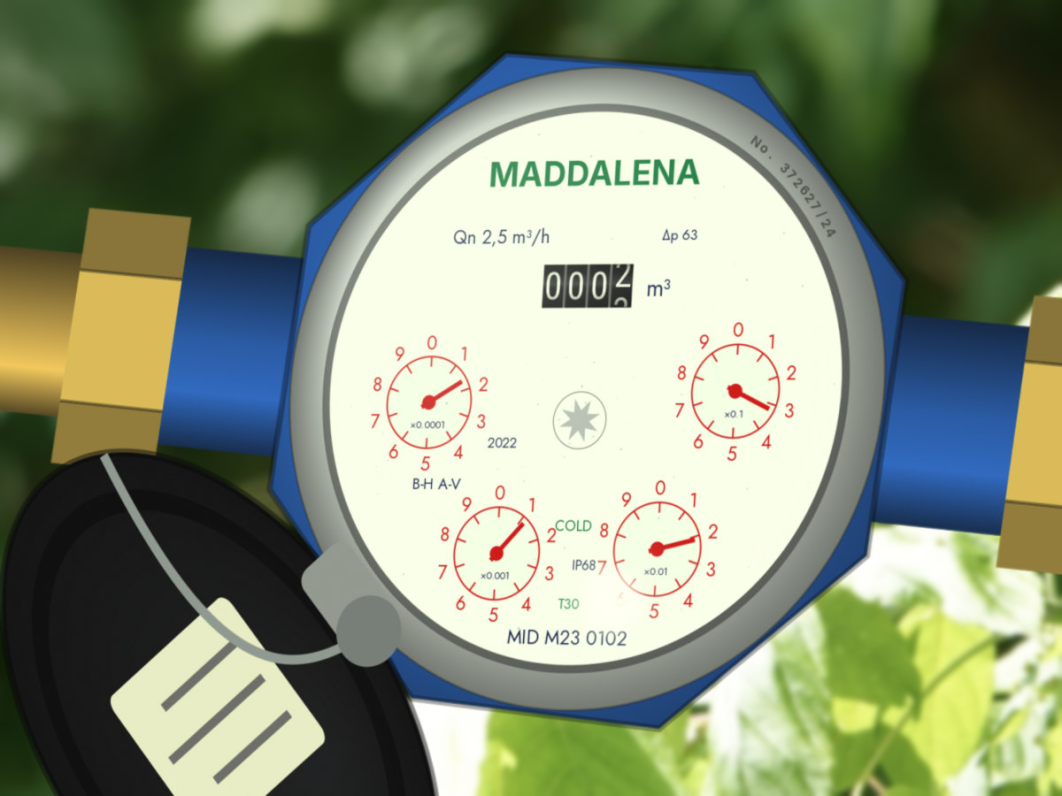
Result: 2.3211
